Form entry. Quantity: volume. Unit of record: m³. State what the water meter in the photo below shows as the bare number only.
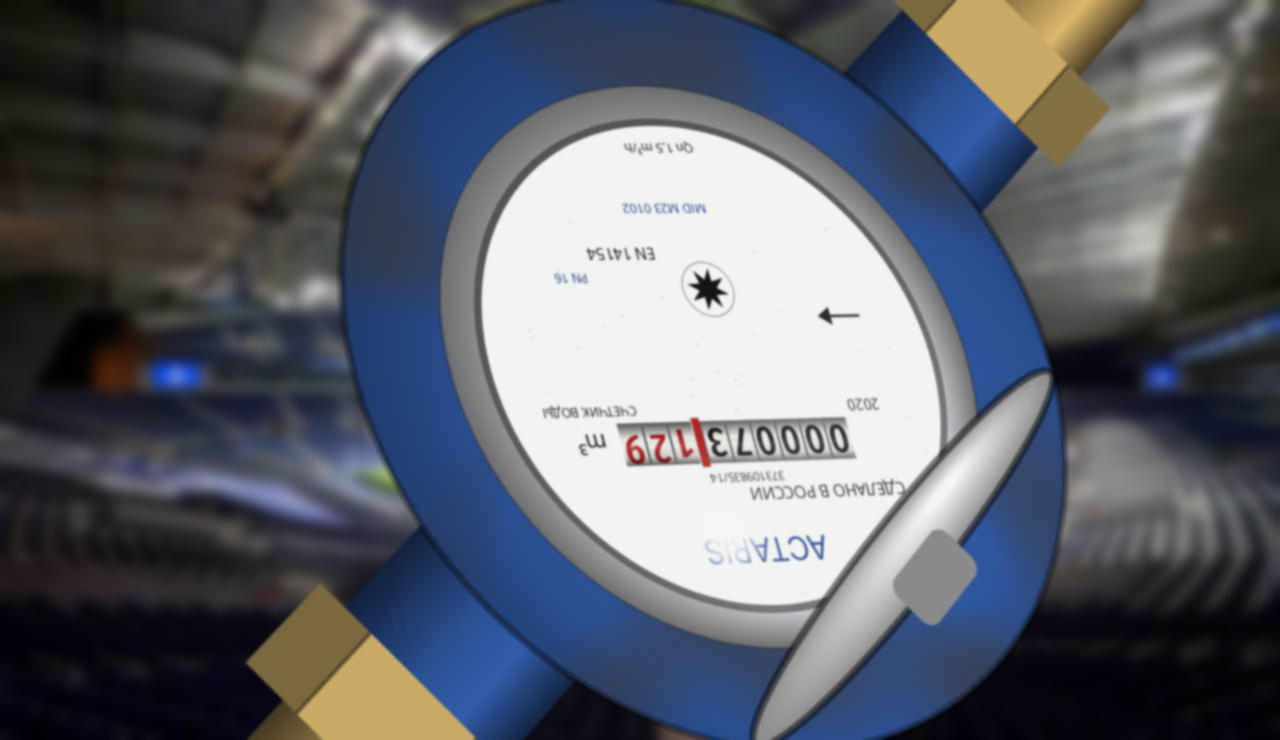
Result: 73.129
